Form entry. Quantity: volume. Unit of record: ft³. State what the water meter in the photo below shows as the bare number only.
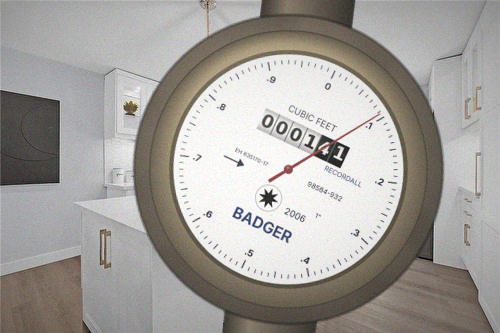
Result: 141.09
